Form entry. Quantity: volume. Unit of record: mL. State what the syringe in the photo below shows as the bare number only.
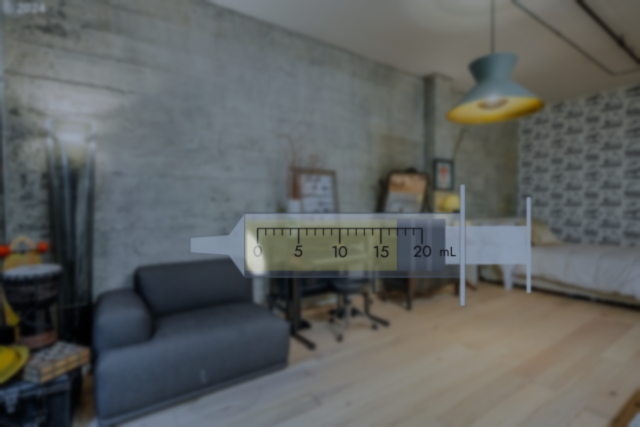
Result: 17
